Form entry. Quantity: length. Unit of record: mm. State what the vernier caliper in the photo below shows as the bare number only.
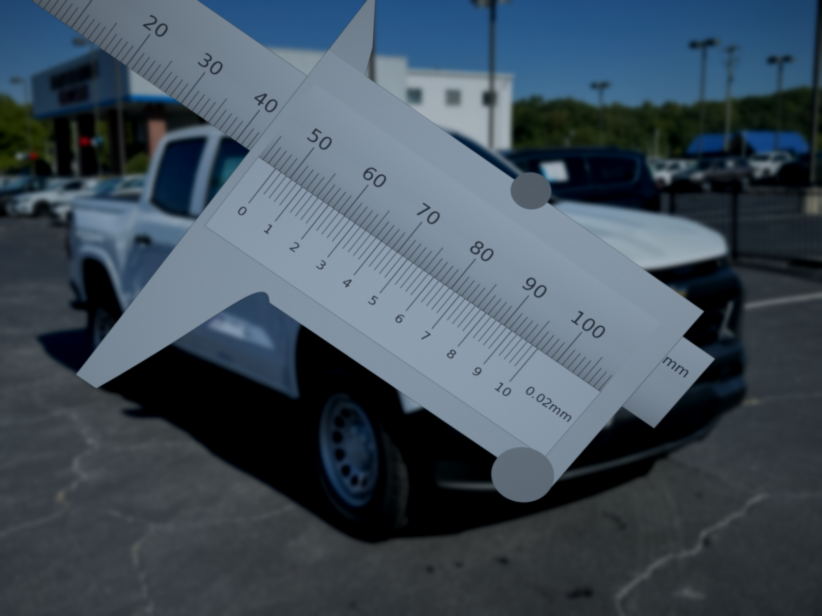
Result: 47.4
